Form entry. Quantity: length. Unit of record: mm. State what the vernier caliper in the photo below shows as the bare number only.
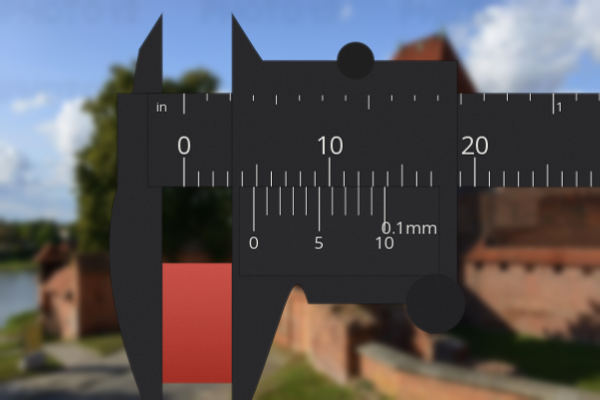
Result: 4.8
